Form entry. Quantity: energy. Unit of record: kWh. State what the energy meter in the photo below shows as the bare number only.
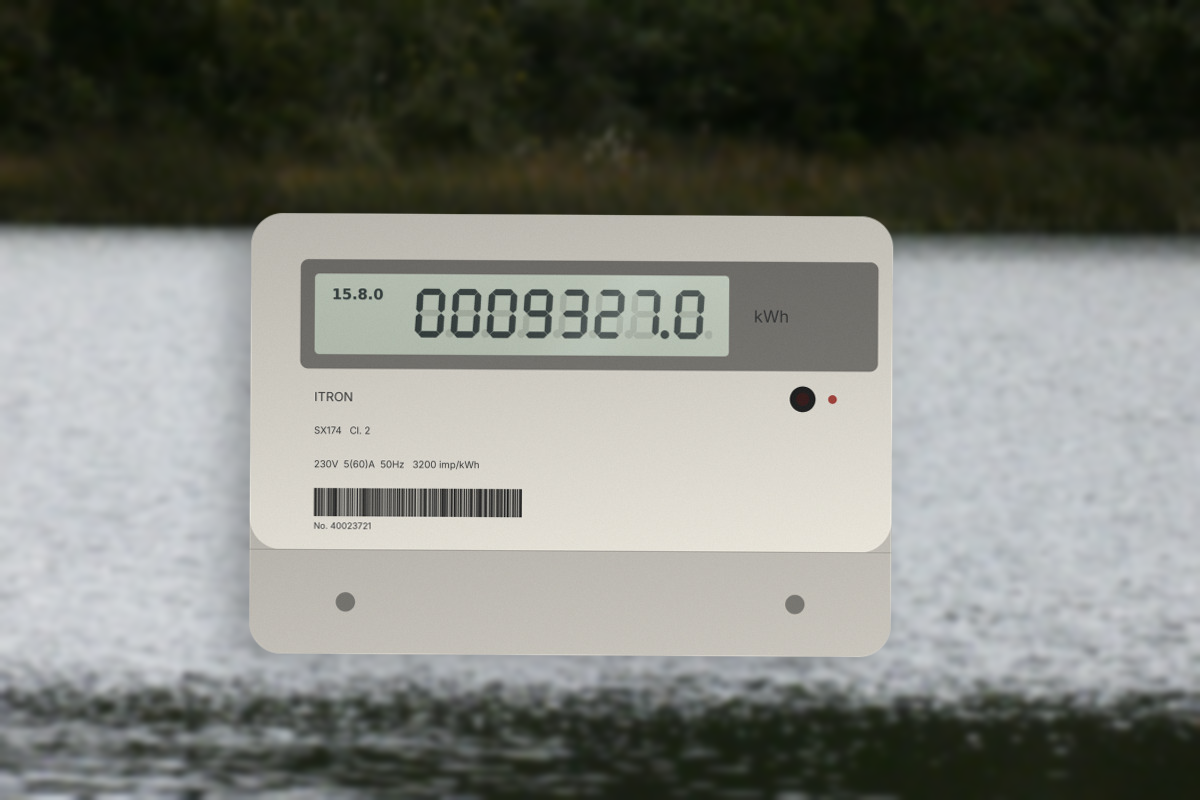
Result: 9327.0
